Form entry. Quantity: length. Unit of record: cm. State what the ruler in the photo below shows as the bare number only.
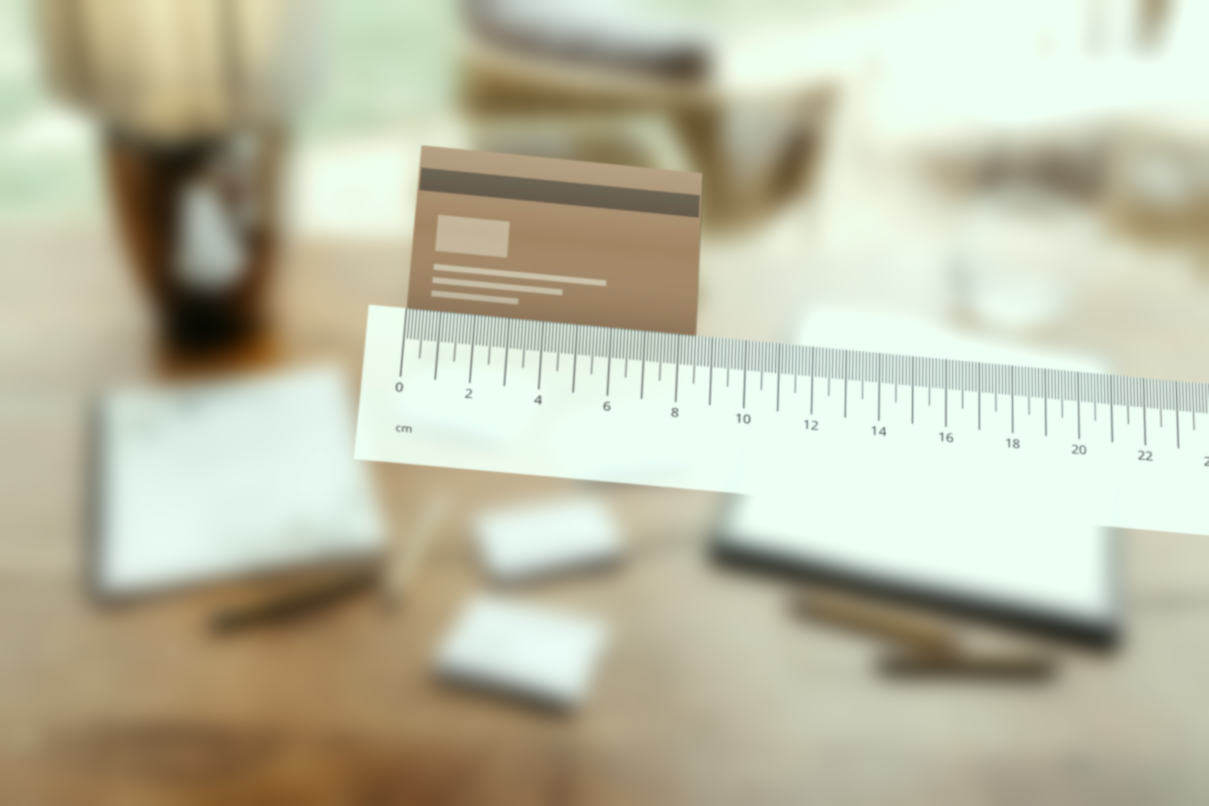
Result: 8.5
